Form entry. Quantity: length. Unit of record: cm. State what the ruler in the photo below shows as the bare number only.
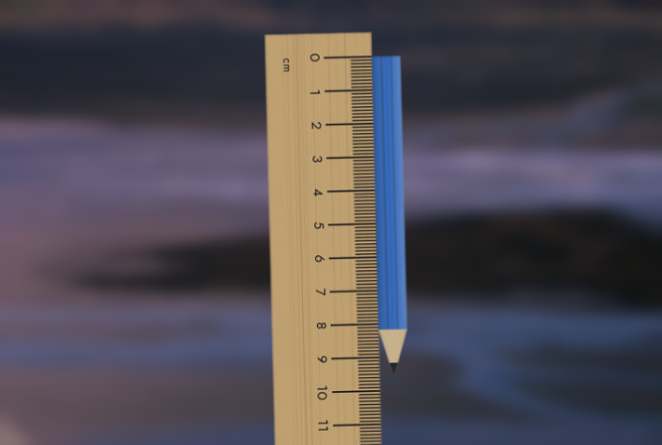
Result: 9.5
